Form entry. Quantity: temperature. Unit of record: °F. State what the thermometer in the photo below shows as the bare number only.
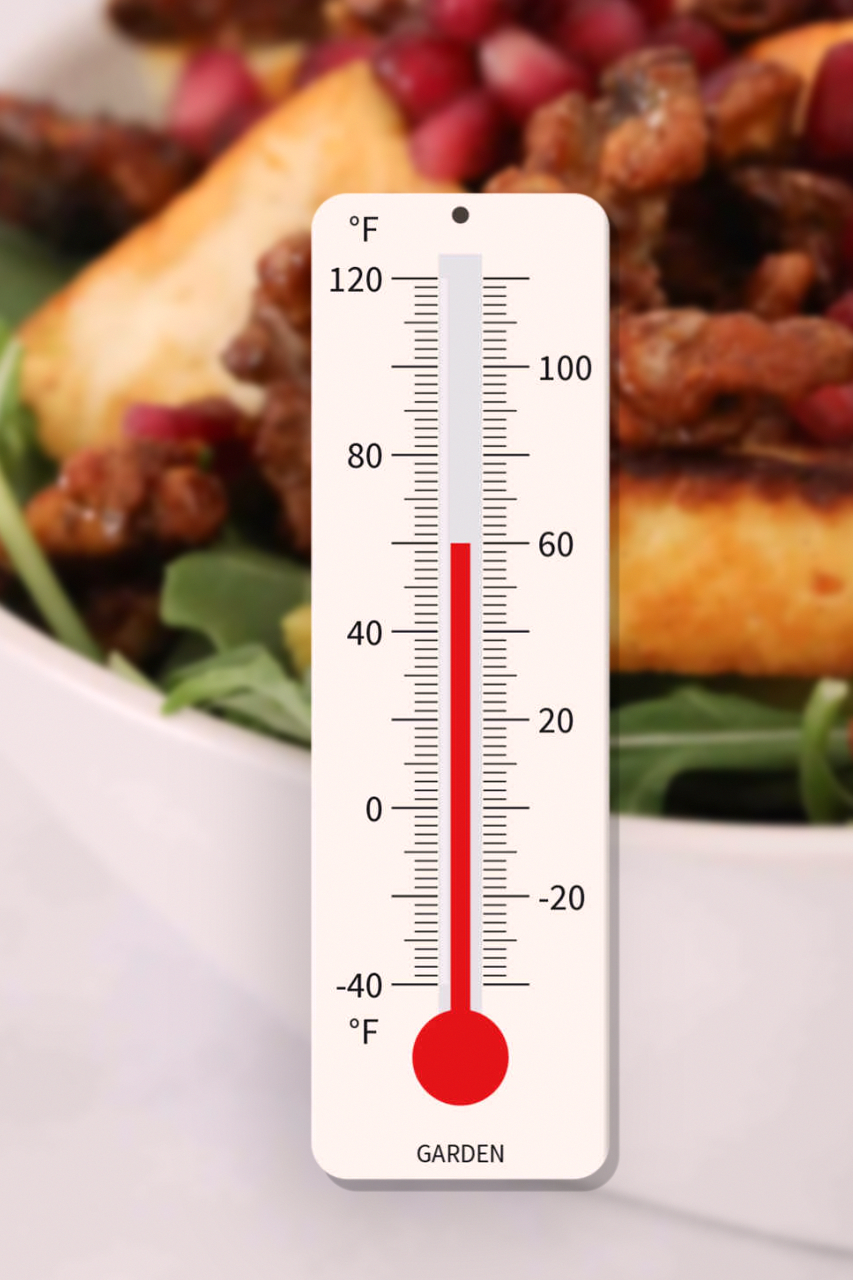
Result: 60
